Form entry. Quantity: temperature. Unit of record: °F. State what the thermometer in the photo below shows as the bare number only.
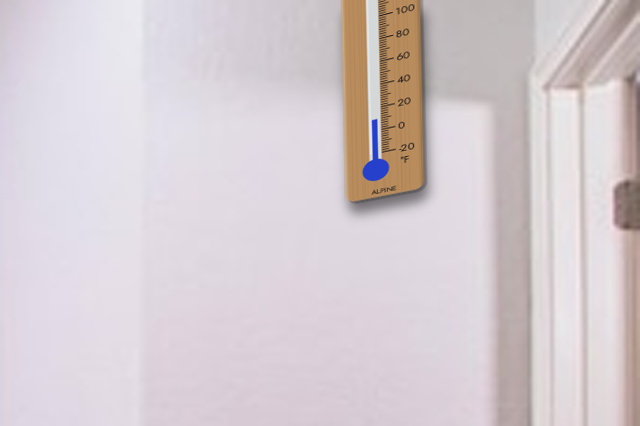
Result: 10
